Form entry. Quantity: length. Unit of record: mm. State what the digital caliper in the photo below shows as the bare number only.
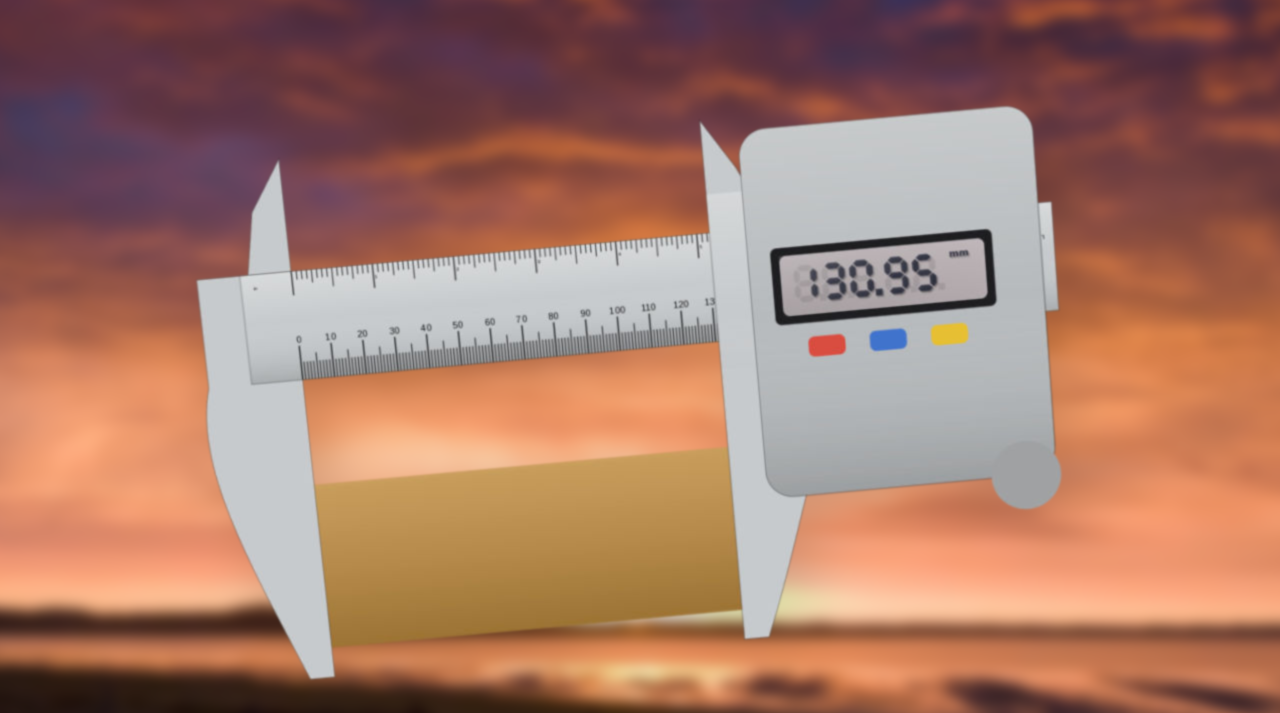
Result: 130.95
